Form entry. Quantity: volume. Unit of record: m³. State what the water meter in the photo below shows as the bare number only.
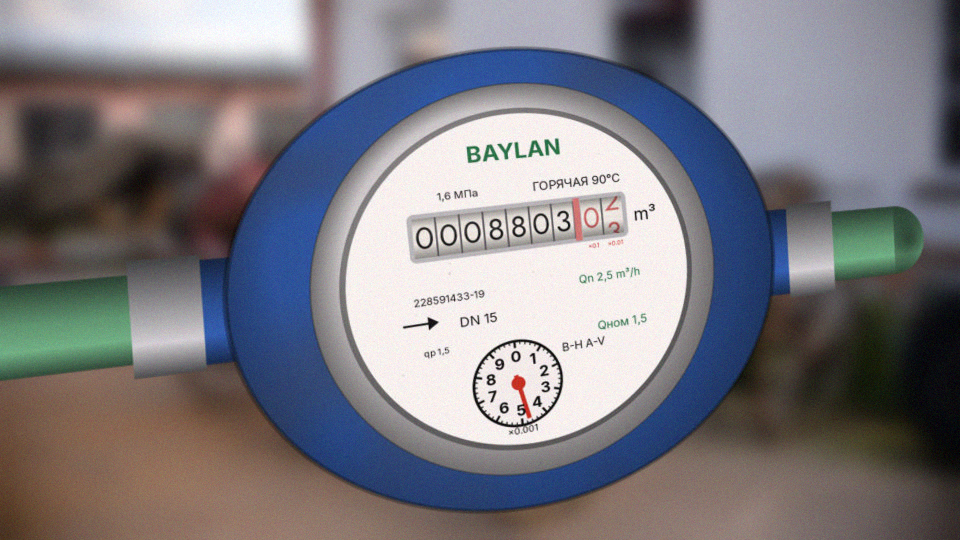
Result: 8803.024
